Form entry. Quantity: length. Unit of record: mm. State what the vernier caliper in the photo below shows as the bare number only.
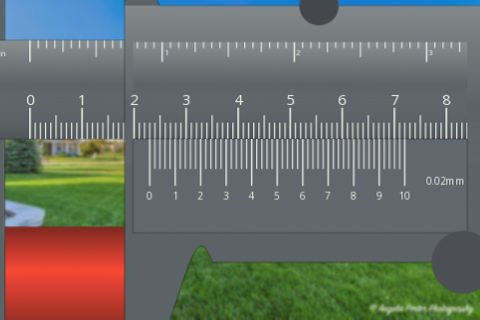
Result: 23.0
